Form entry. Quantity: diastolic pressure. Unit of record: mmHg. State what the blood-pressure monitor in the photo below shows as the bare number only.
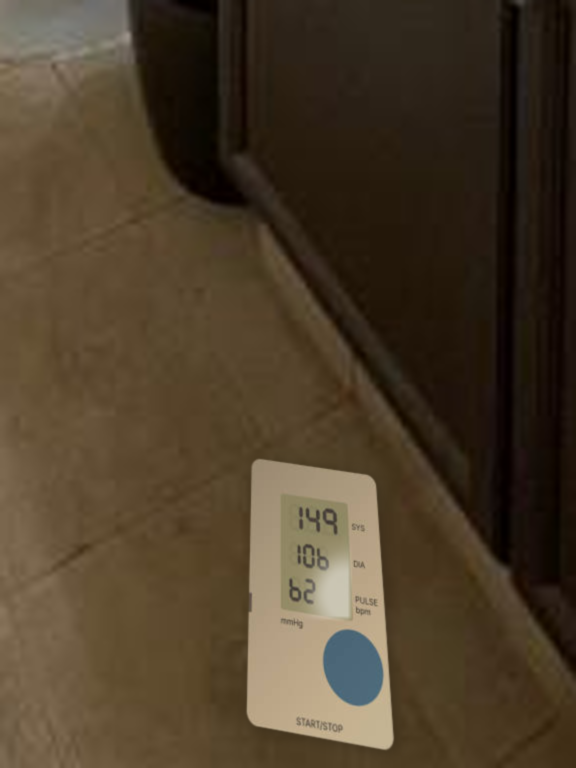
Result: 106
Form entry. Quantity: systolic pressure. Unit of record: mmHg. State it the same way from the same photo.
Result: 149
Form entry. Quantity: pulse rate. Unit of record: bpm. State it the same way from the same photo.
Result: 62
